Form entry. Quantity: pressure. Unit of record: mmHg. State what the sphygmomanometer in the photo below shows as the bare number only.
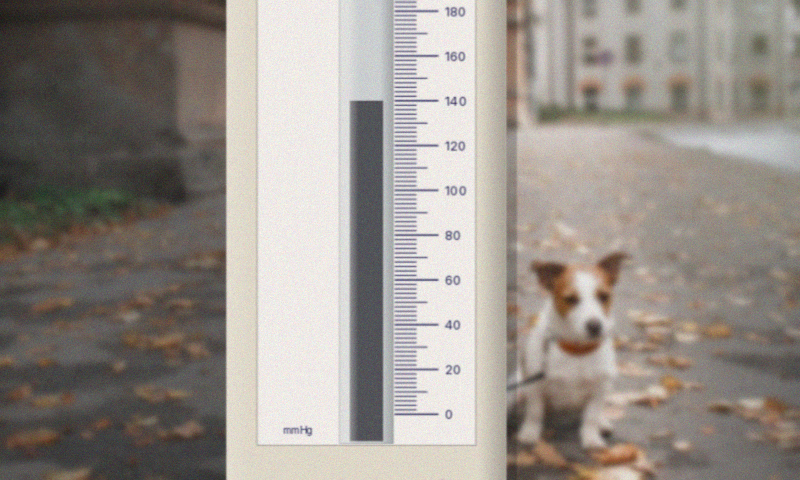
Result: 140
